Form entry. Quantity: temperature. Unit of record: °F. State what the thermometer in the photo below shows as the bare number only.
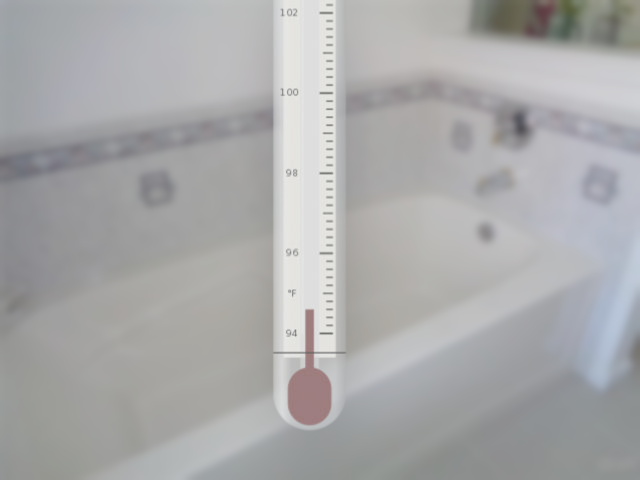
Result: 94.6
